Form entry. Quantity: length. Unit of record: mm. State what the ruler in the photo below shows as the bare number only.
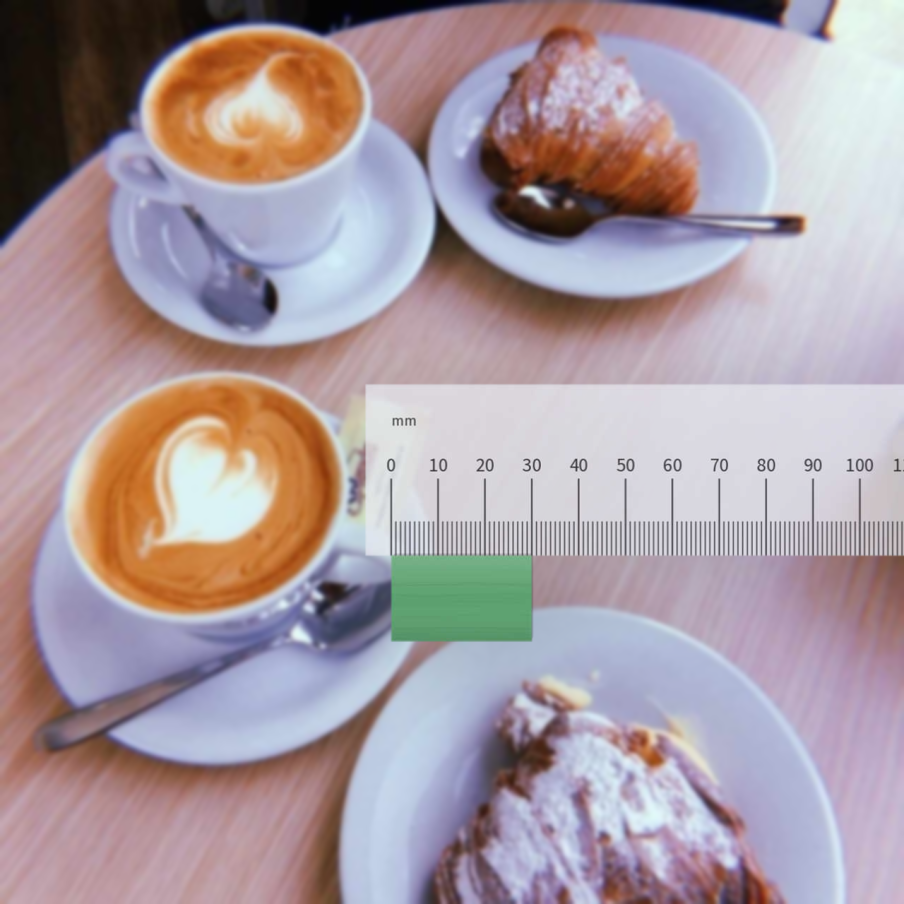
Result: 30
